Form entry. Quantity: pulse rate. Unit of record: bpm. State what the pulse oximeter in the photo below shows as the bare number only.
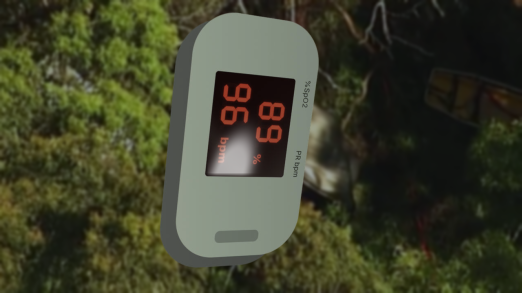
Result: 96
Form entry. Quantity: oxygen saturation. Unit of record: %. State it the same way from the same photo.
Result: 89
